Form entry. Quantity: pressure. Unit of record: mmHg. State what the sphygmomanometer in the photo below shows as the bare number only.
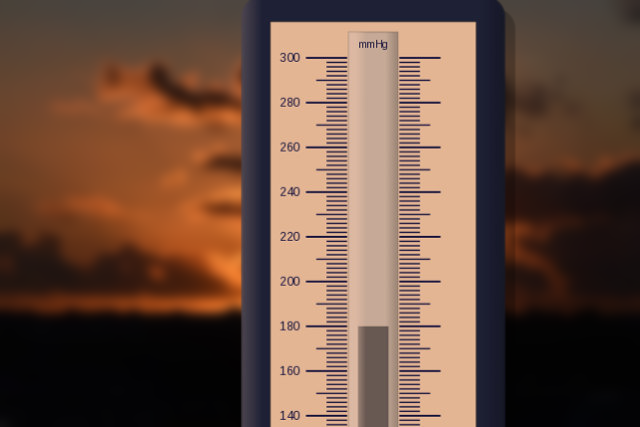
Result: 180
